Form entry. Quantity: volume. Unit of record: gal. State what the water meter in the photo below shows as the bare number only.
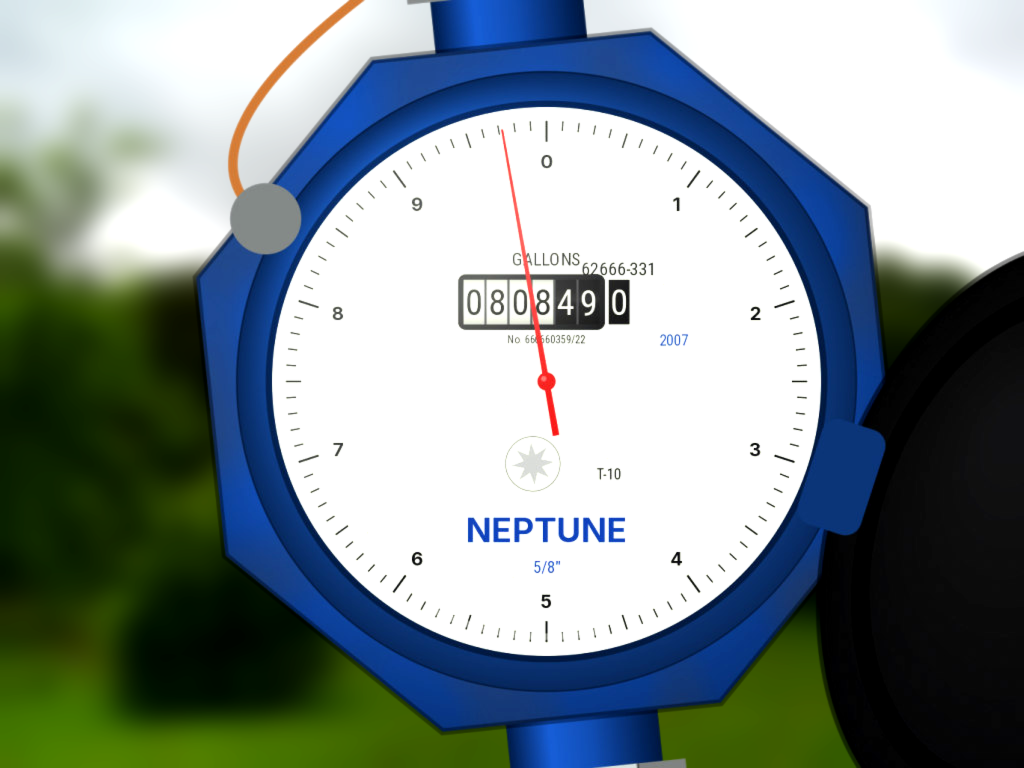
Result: 808489.7
